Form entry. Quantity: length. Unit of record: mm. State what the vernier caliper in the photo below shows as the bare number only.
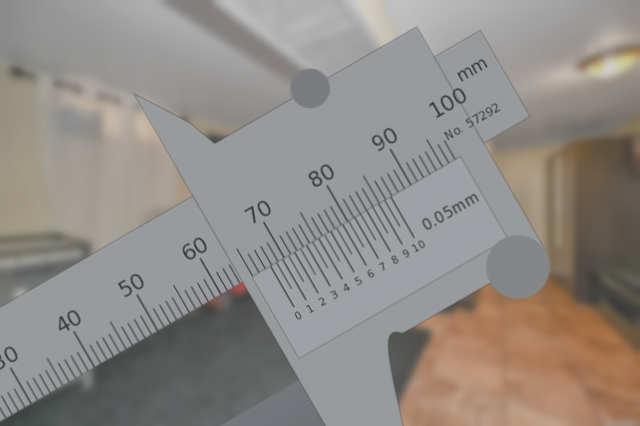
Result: 67.8
